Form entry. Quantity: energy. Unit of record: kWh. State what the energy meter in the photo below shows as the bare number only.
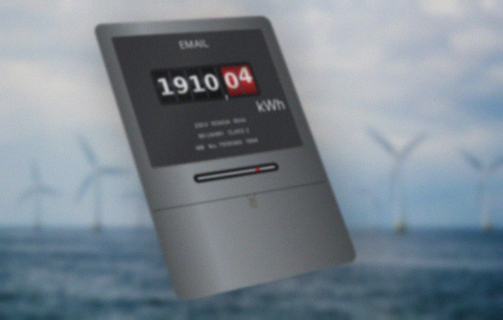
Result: 1910.04
